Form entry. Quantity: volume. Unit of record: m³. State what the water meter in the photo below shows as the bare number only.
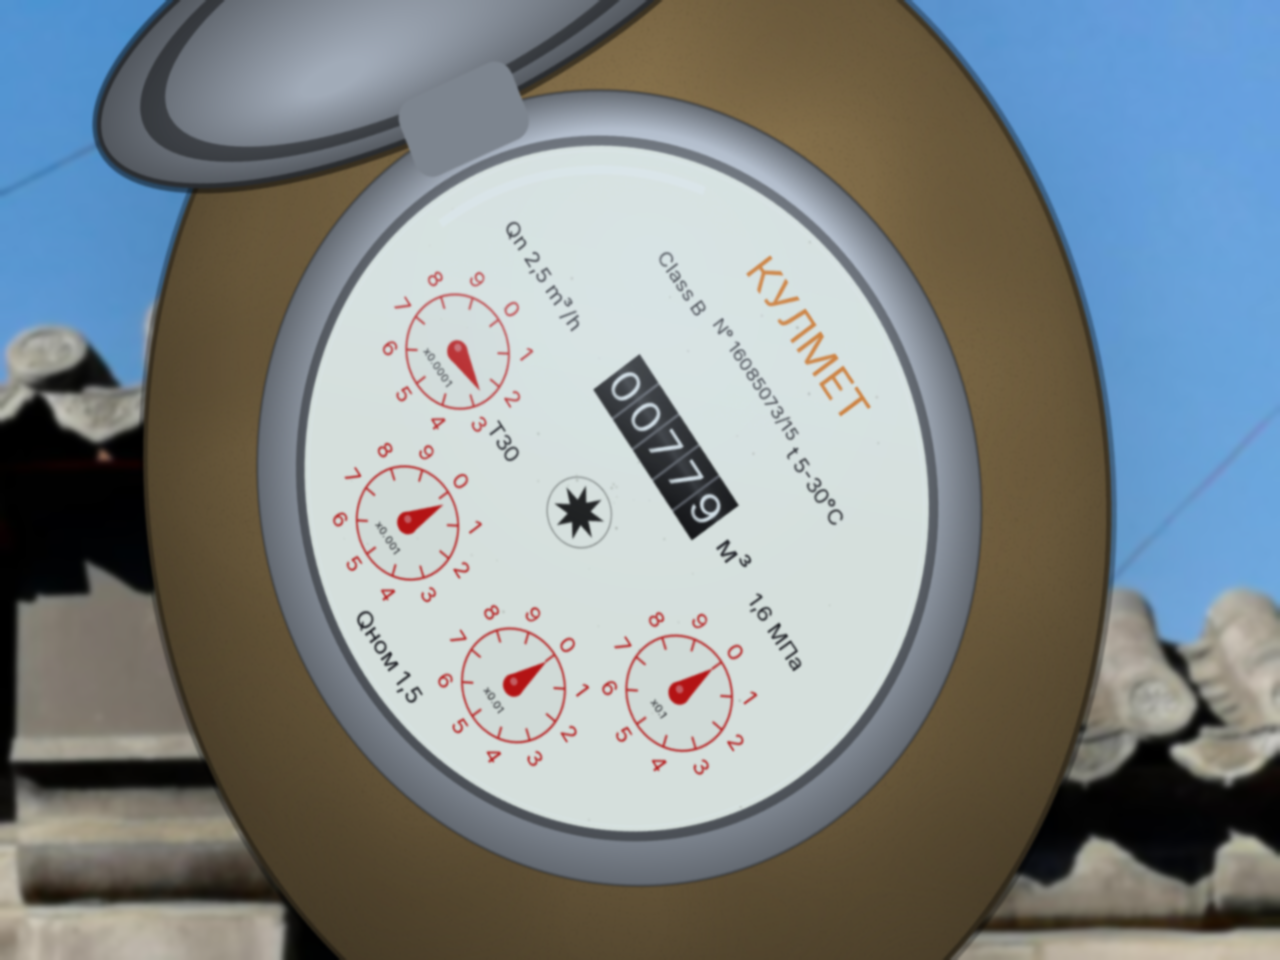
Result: 779.0002
